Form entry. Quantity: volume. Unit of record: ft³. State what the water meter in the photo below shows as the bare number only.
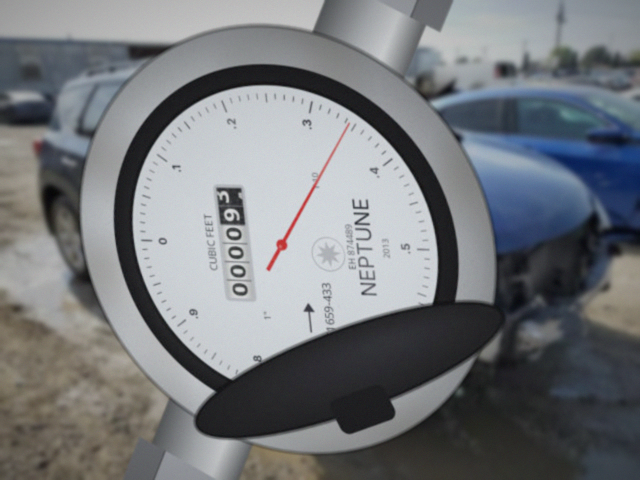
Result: 93.34
